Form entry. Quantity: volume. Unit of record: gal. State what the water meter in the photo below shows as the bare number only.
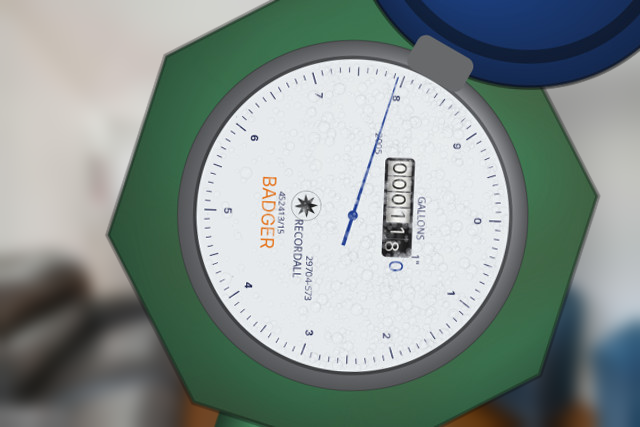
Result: 1177.9
